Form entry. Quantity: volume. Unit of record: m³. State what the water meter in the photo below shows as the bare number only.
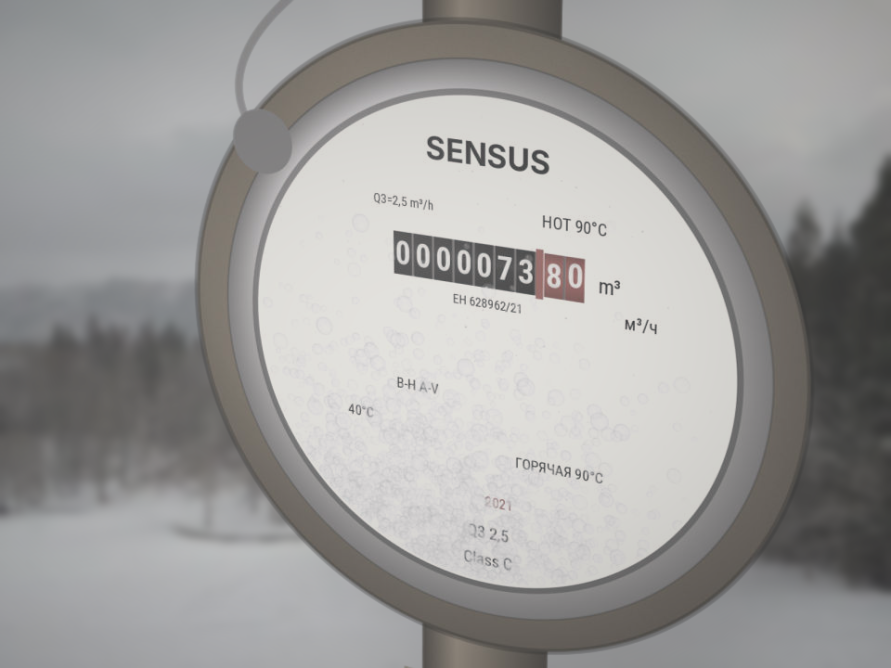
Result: 73.80
